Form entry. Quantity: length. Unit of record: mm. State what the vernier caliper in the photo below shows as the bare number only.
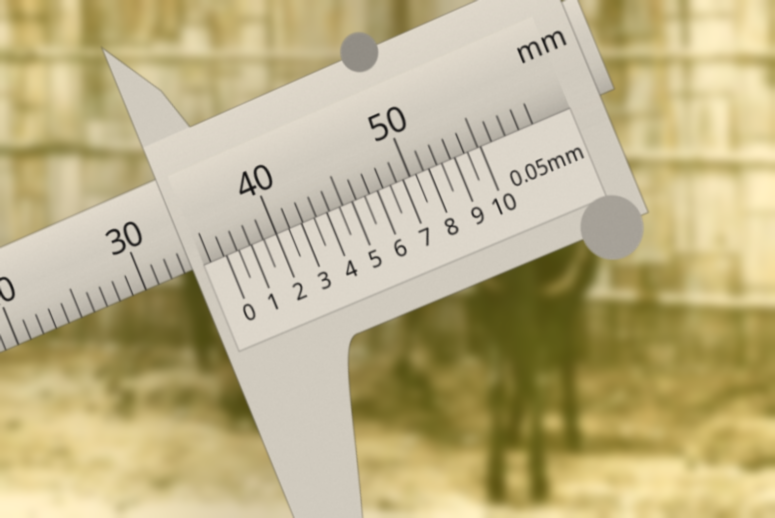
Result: 36.2
